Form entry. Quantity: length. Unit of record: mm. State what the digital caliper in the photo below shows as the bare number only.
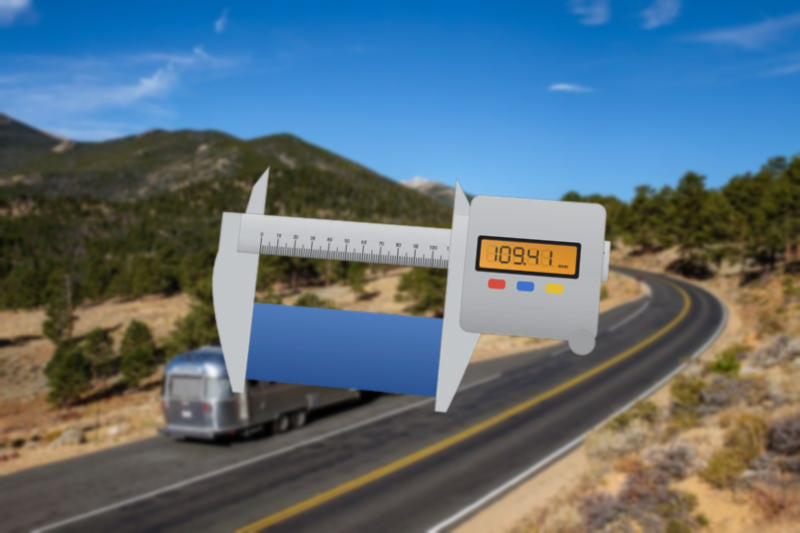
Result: 109.41
